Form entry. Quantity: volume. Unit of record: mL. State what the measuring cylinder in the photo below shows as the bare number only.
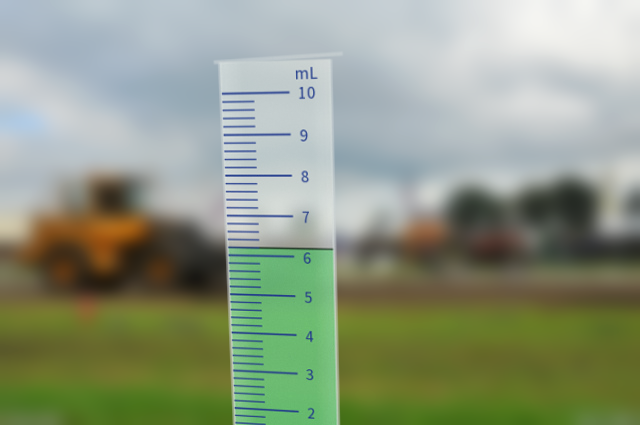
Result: 6.2
